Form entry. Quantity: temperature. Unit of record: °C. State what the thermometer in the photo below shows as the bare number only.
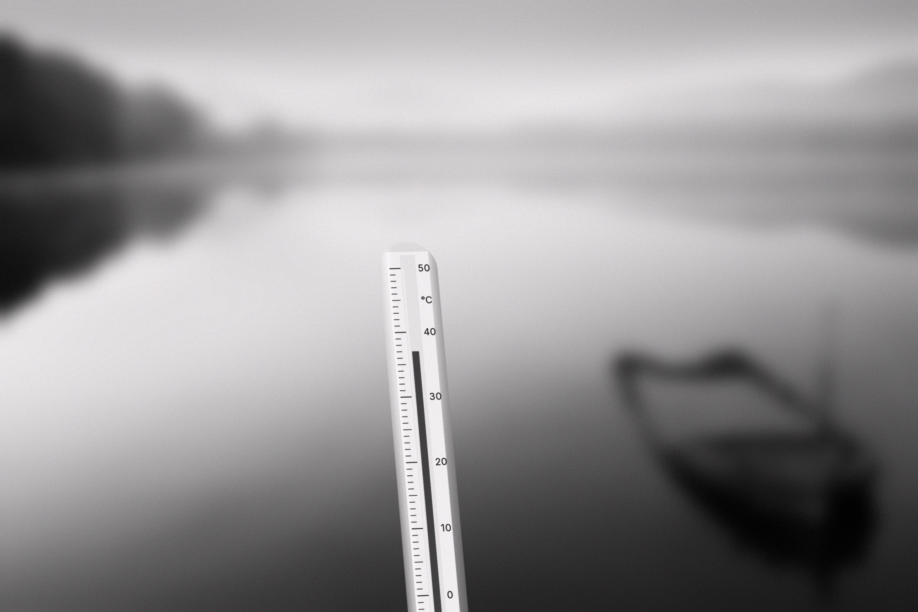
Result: 37
